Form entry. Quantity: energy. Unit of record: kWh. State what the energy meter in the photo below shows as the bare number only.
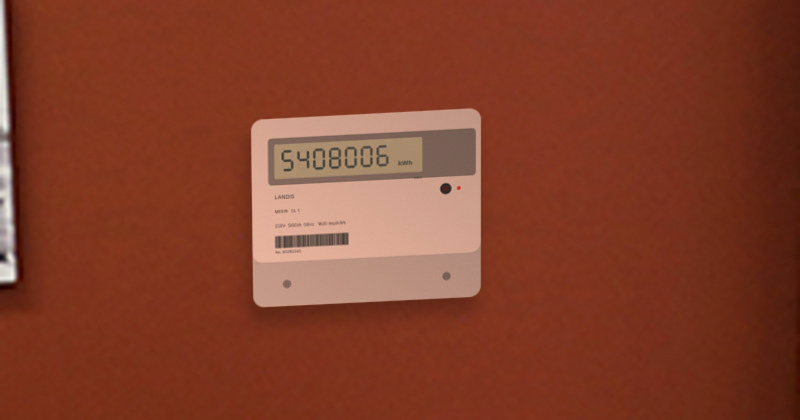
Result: 5408006
